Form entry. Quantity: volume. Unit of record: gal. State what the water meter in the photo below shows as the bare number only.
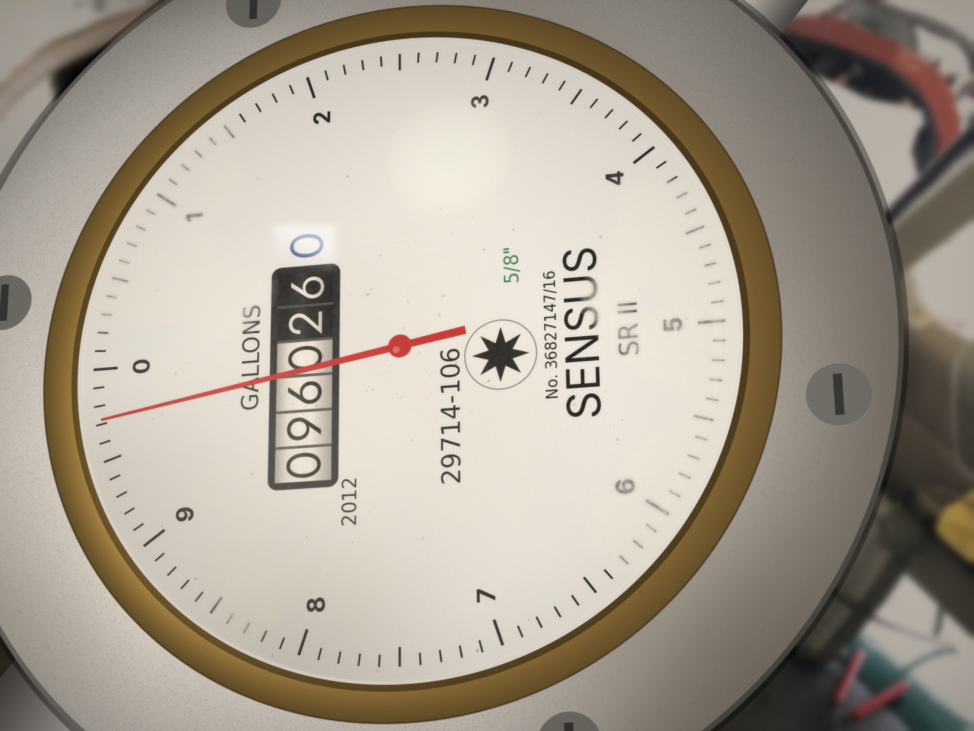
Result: 960259.7
